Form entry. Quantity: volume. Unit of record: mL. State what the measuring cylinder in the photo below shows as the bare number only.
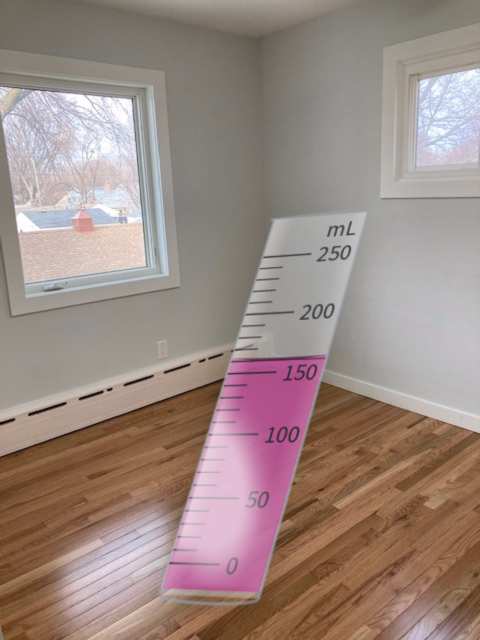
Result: 160
